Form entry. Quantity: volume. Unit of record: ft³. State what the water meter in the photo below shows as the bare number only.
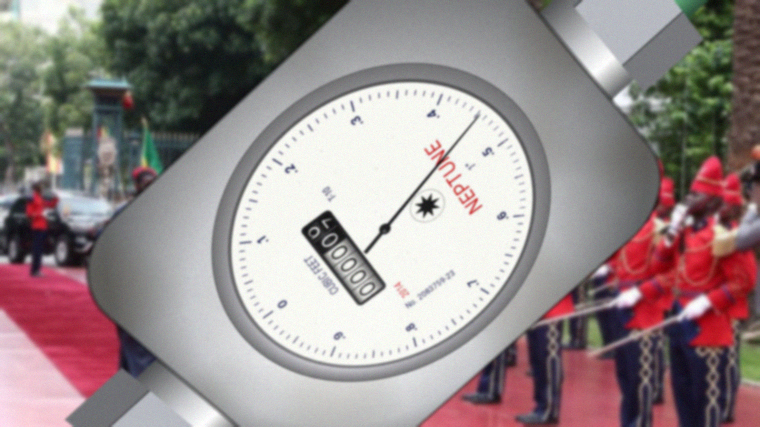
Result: 6.45
